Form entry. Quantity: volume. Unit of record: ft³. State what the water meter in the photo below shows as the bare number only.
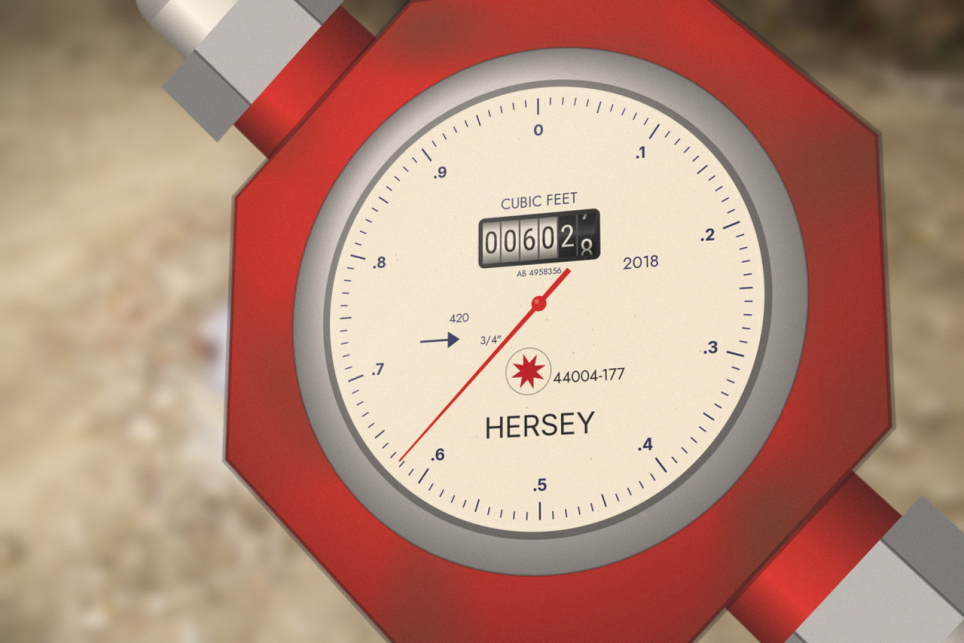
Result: 6027.62
